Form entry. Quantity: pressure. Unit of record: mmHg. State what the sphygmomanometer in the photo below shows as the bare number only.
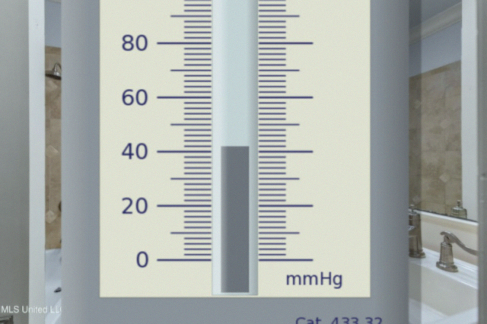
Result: 42
